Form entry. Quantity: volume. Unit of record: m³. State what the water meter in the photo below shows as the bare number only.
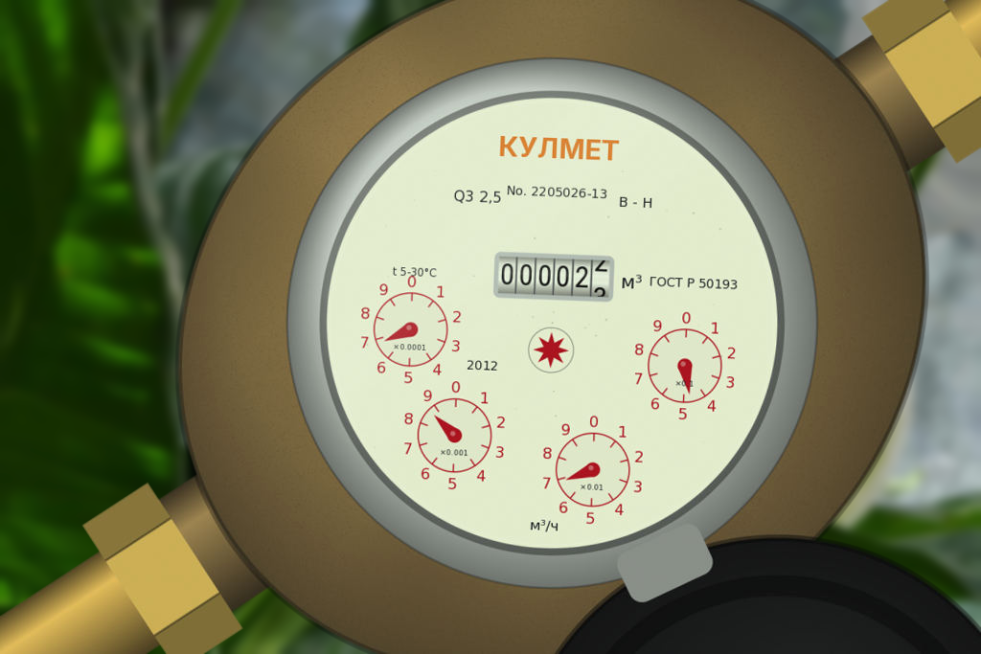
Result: 22.4686
